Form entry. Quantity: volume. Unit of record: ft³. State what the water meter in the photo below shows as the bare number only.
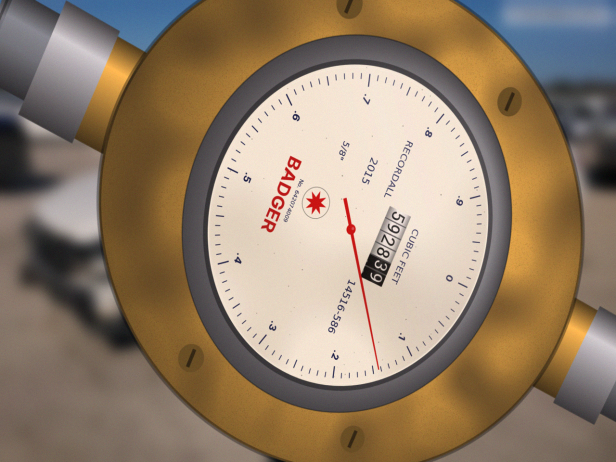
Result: 592839.14
